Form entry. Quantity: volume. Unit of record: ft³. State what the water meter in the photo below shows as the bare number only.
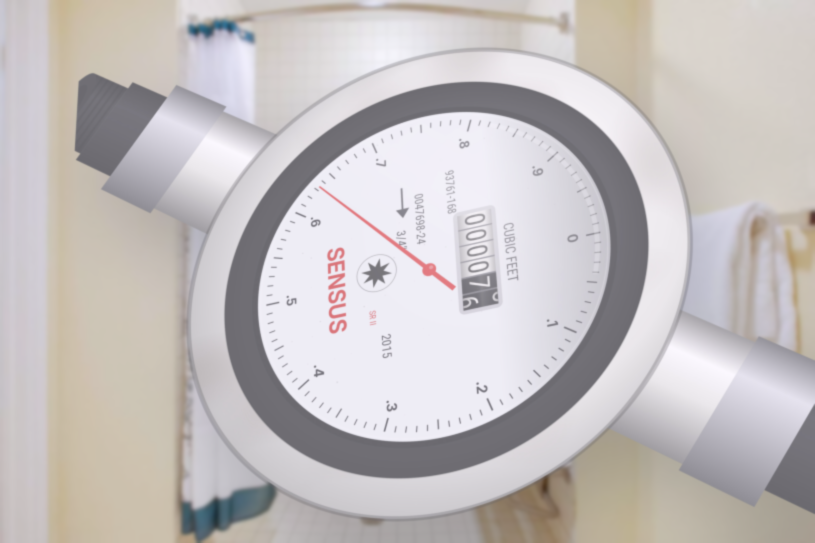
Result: 75.63
